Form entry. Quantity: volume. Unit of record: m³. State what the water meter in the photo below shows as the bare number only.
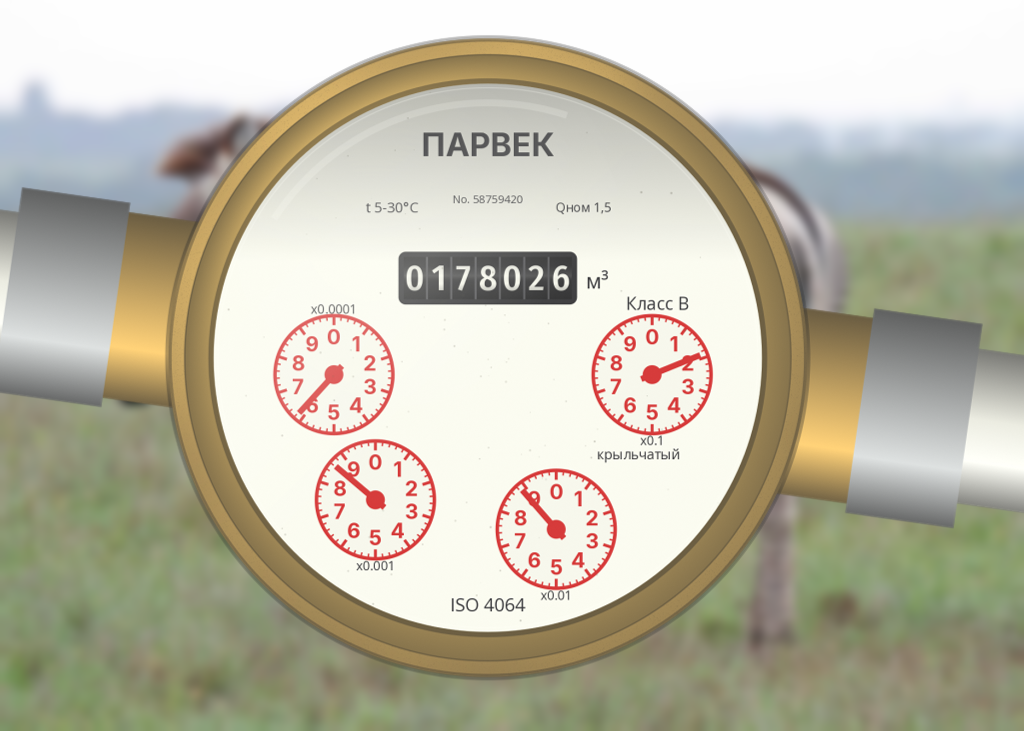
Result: 178026.1886
